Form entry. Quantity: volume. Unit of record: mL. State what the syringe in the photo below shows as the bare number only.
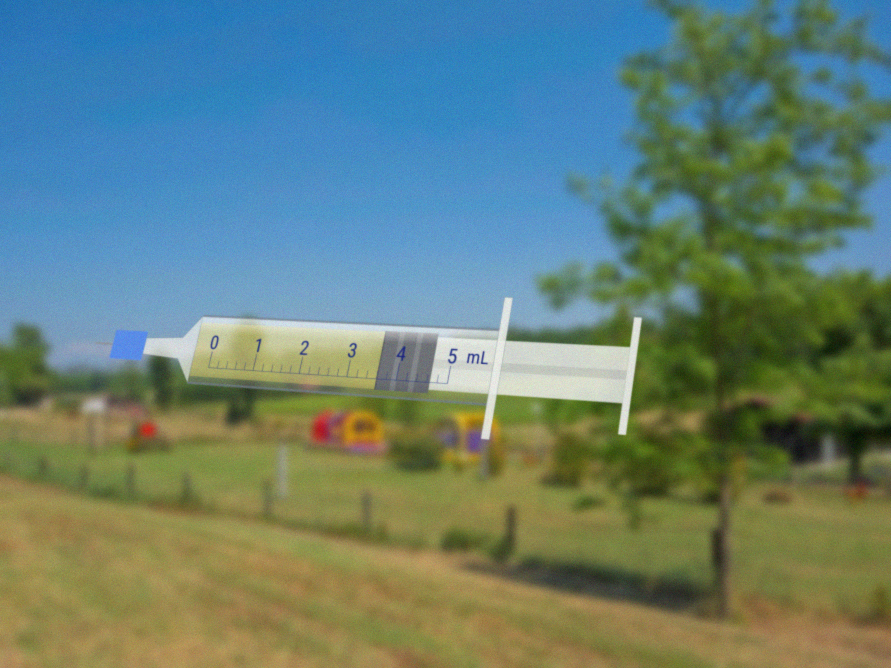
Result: 3.6
